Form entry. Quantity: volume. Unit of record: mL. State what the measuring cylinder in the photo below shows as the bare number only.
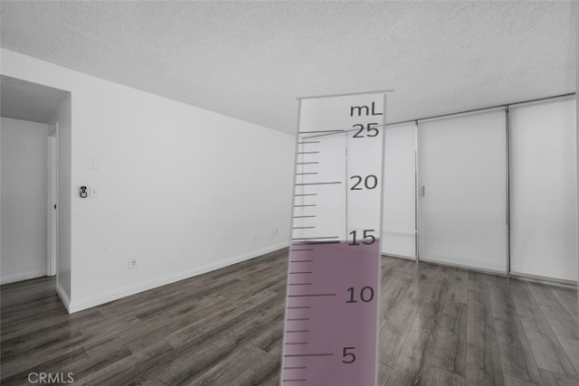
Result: 14.5
